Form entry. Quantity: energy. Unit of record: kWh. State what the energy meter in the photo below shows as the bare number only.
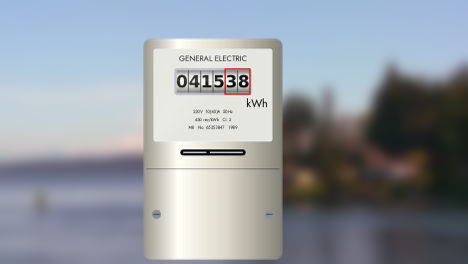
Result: 415.38
